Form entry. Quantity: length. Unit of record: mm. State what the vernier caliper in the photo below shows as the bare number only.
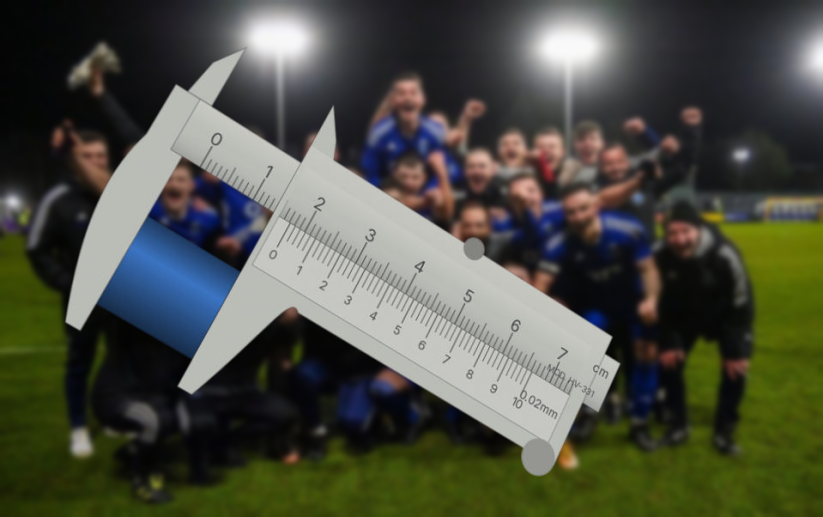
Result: 17.2
